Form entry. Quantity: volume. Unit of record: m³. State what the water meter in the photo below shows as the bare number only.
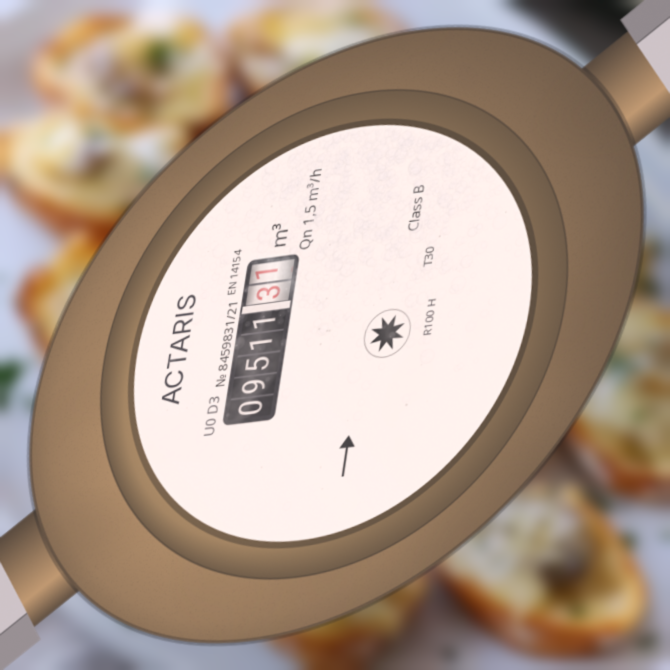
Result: 9511.31
